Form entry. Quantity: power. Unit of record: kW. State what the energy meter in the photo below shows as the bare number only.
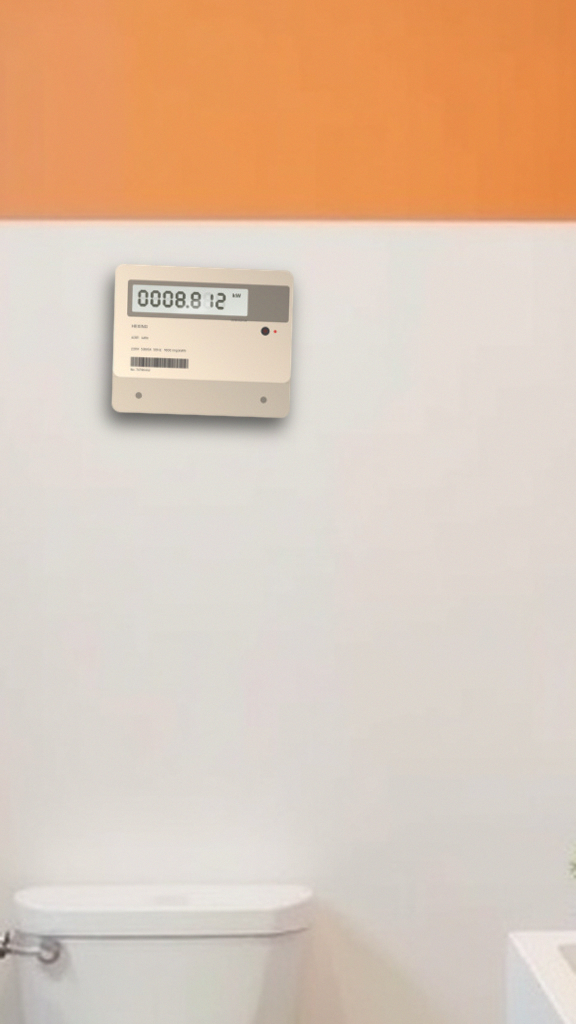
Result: 8.812
